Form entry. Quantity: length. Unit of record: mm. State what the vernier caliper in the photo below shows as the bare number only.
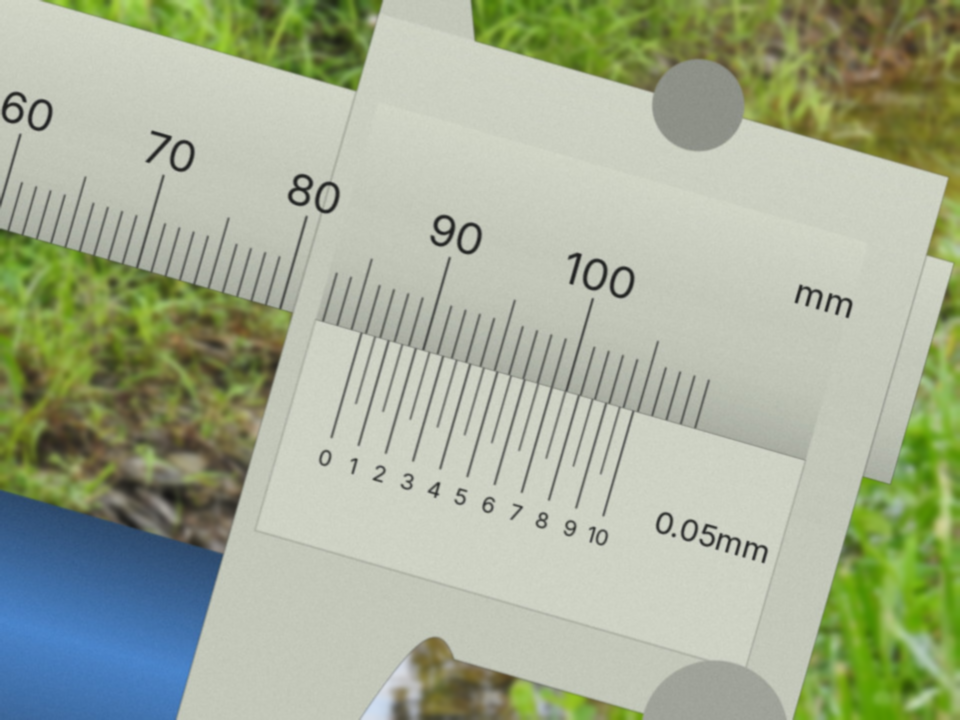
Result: 85.7
